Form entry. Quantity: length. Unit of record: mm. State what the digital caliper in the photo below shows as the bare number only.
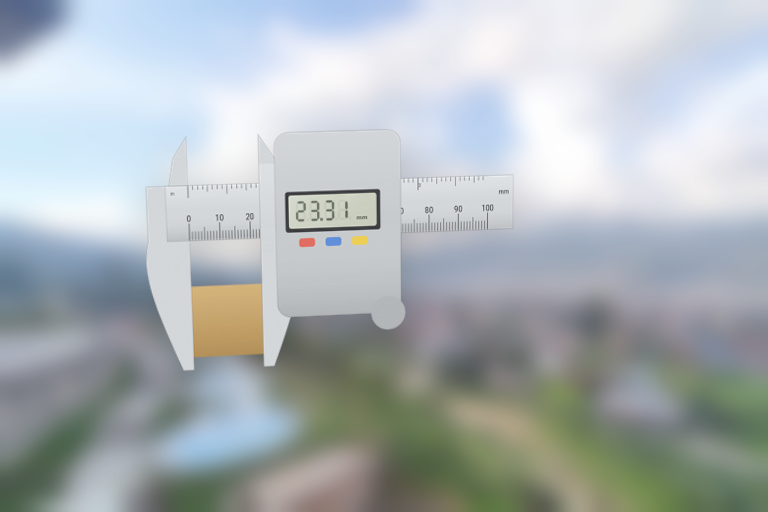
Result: 23.31
